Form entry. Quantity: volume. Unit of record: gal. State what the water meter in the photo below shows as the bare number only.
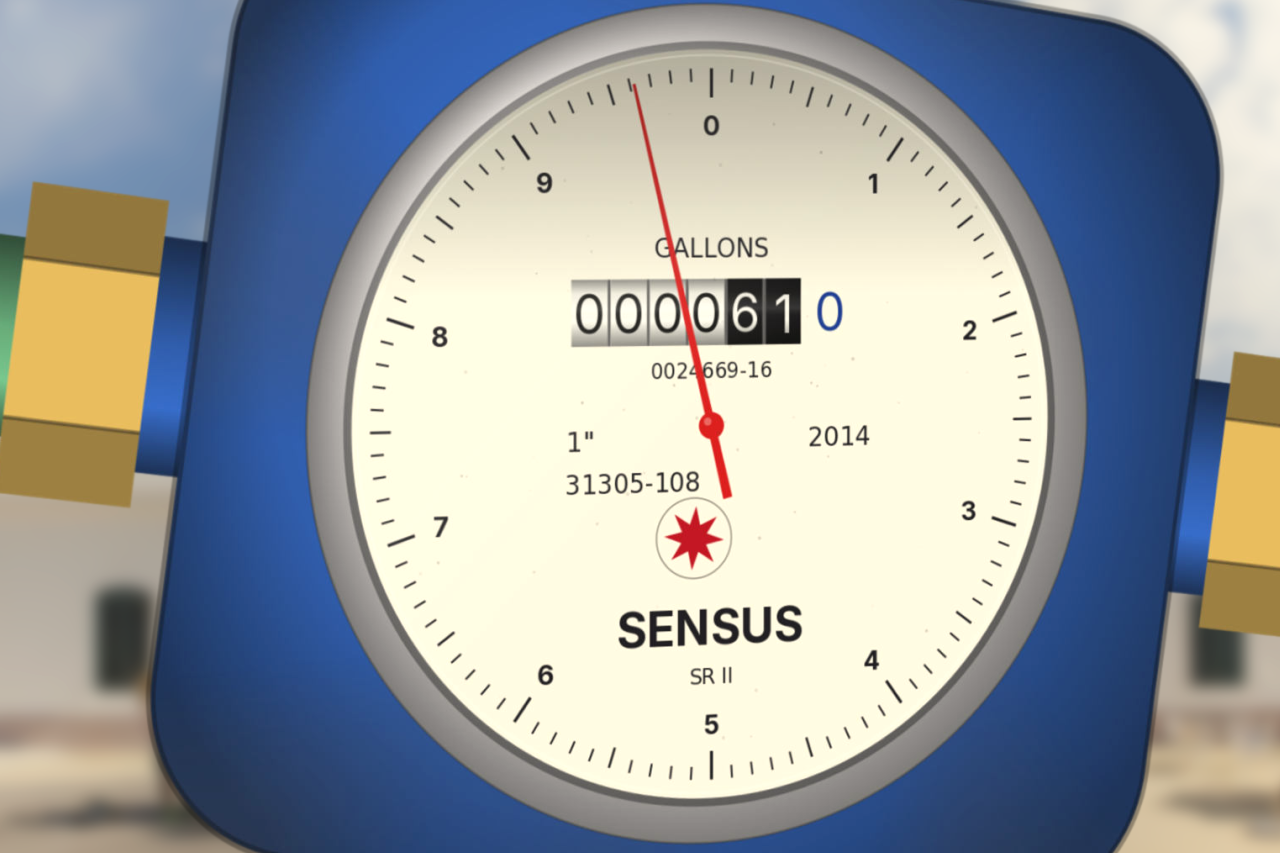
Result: 609.6
